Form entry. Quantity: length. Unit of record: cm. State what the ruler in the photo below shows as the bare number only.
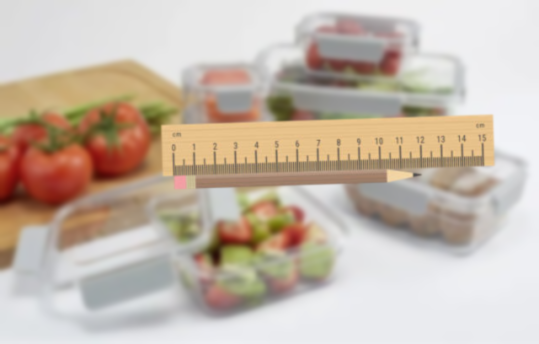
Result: 12
